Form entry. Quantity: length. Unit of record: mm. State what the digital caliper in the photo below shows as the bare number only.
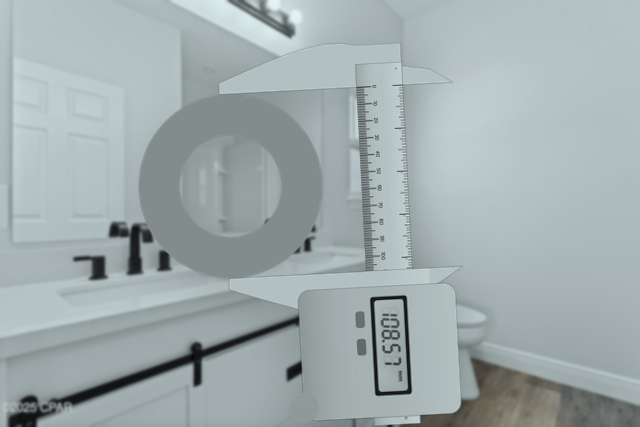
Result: 108.57
